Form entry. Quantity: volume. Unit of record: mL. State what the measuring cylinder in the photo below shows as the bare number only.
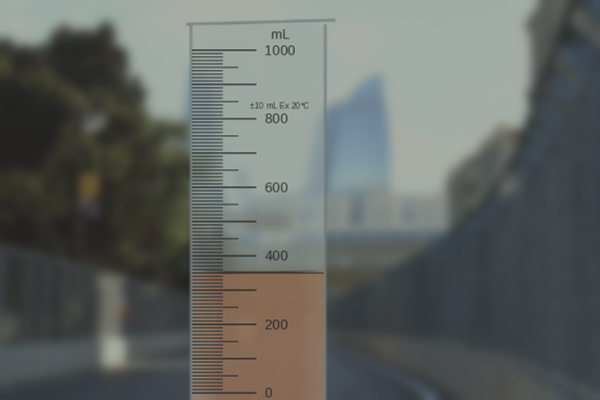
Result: 350
